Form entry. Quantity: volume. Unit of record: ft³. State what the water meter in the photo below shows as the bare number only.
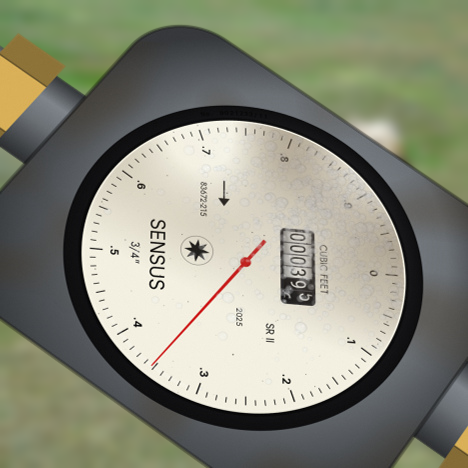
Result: 395.35
